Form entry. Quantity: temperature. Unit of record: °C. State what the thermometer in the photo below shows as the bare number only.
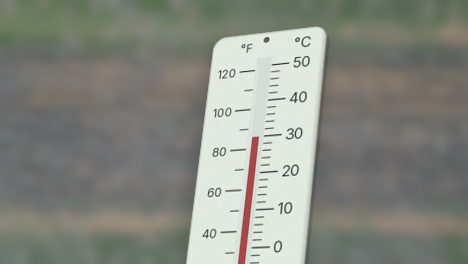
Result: 30
